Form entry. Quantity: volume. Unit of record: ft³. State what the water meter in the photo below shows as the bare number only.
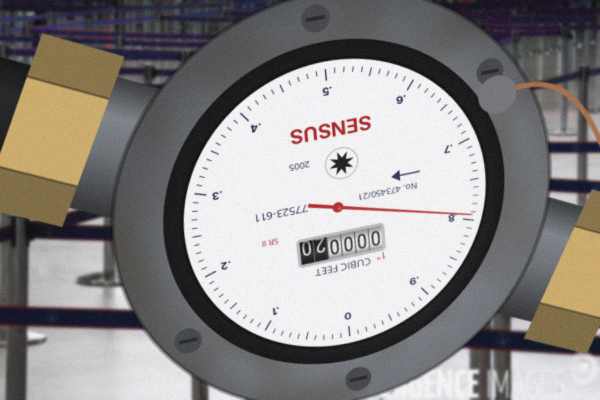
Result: 19.79
